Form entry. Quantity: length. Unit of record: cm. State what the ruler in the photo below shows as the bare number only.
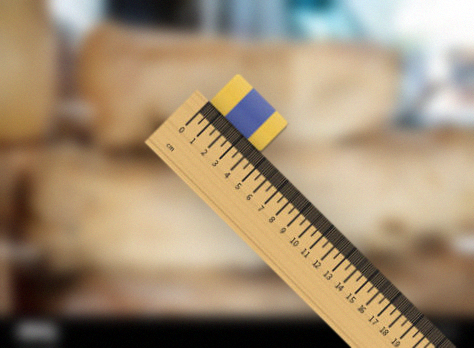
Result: 4.5
